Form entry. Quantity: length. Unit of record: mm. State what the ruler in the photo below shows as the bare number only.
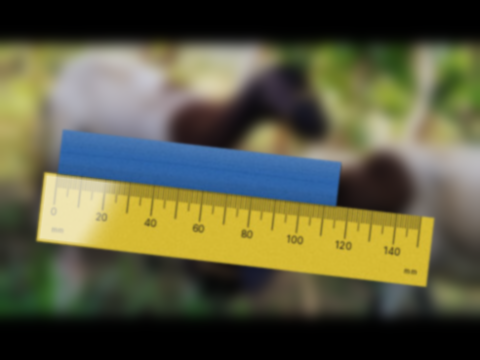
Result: 115
